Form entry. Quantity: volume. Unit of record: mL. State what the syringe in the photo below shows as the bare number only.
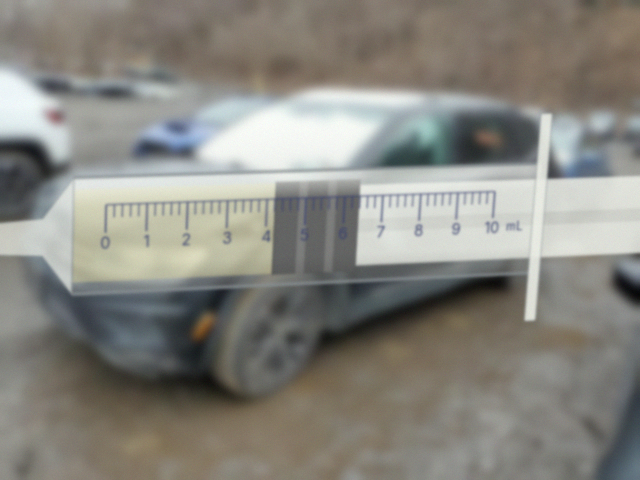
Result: 4.2
